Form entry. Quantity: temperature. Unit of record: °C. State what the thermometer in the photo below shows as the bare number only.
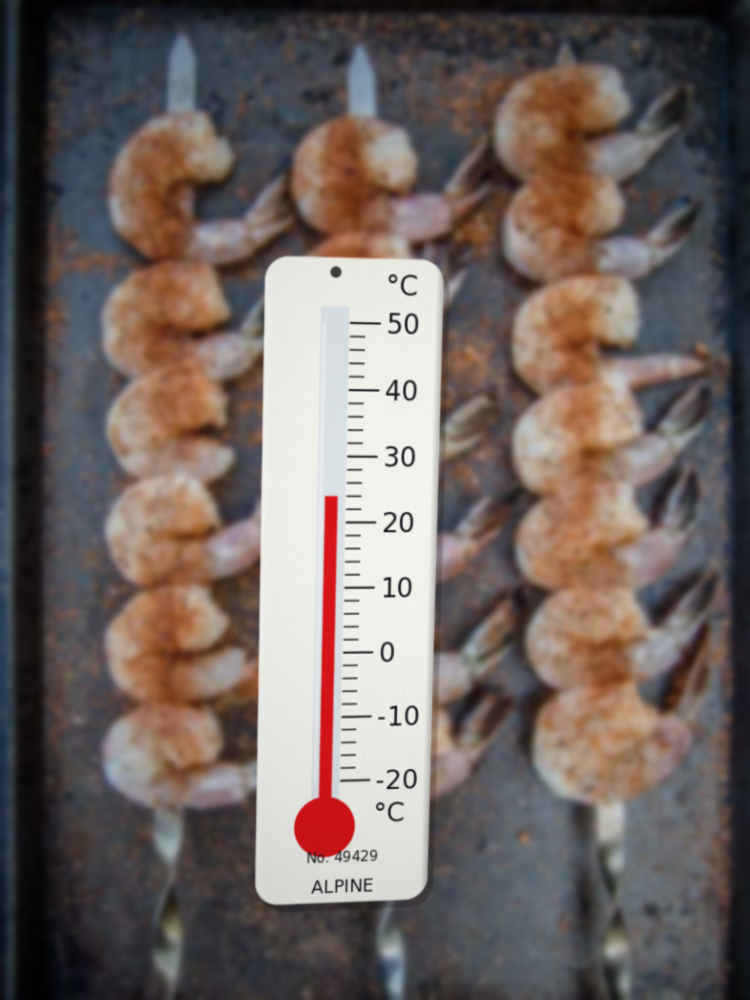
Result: 24
